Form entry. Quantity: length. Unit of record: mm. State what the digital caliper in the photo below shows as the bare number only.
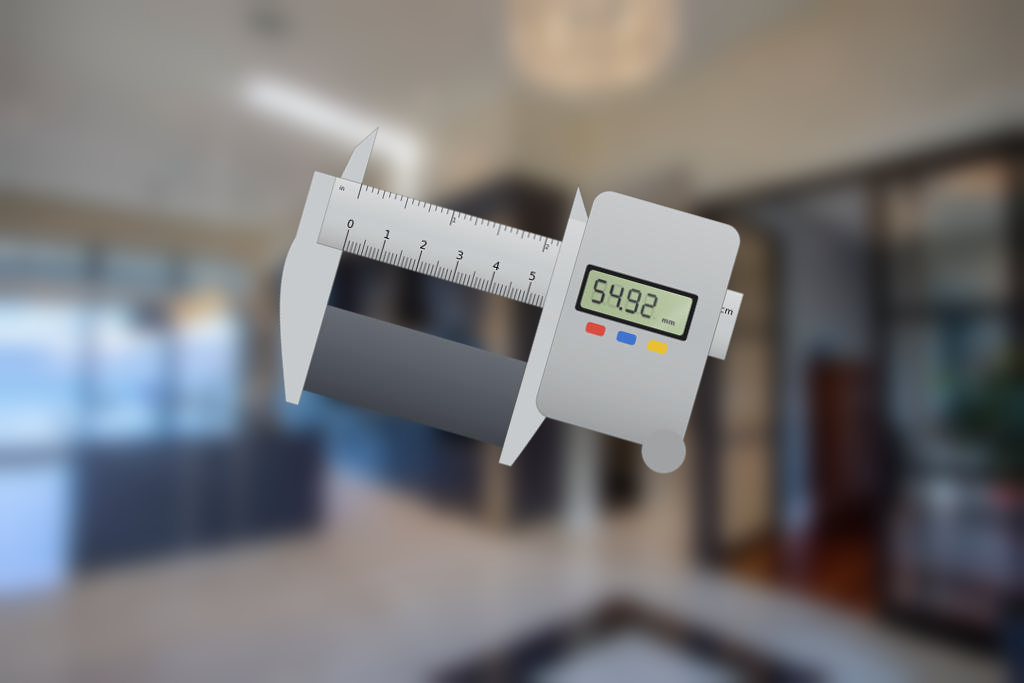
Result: 54.92
